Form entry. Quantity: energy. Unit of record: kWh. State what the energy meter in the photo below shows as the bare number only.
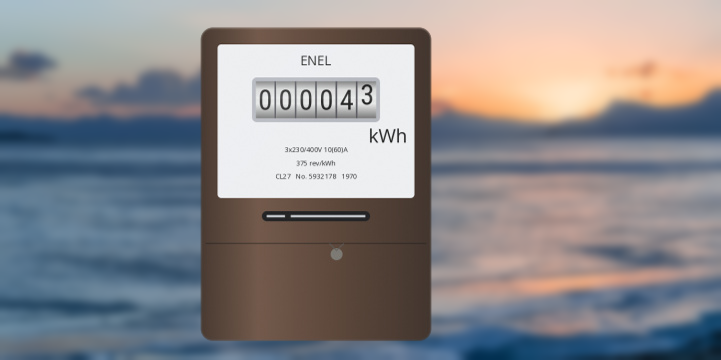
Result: 43
